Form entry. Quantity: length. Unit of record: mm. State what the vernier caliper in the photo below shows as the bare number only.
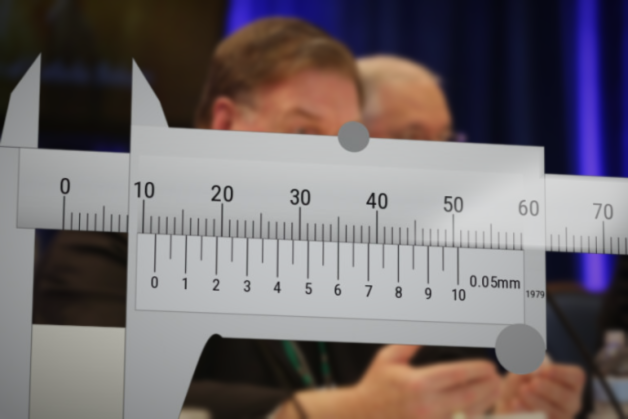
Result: 11.6
